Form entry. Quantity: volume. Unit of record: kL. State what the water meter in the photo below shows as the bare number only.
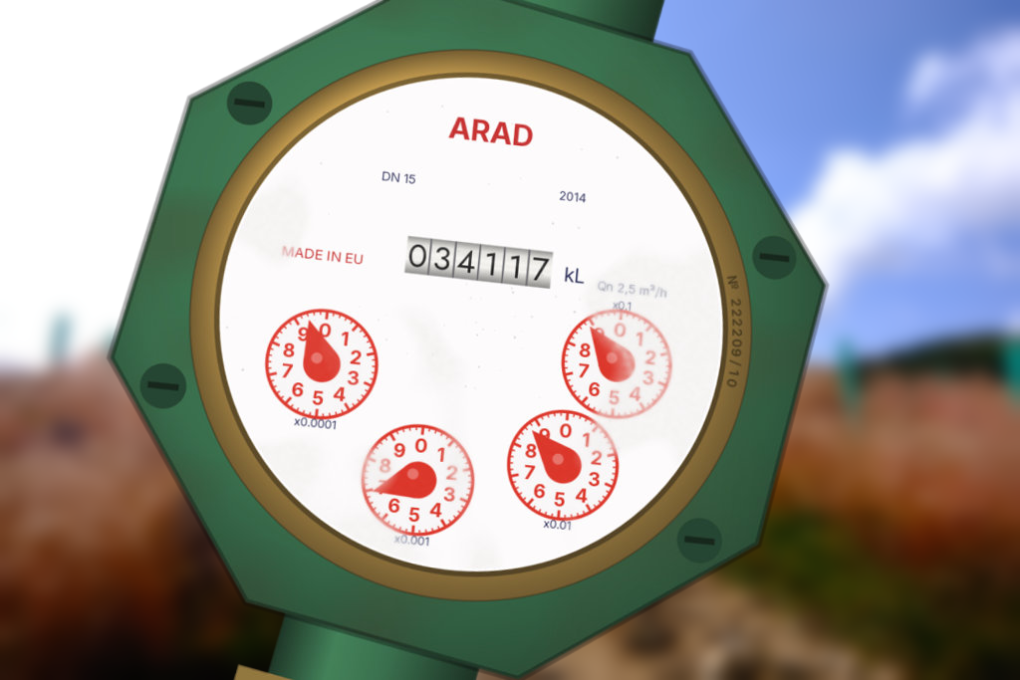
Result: 34117.8869
